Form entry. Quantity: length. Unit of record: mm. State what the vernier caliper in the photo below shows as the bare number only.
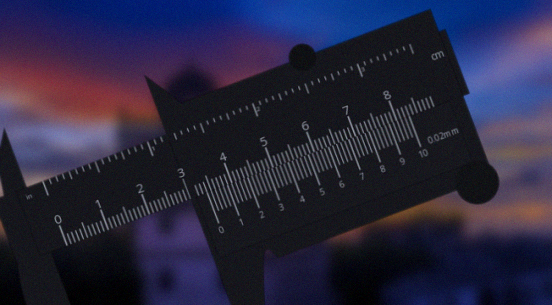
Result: 34.0
